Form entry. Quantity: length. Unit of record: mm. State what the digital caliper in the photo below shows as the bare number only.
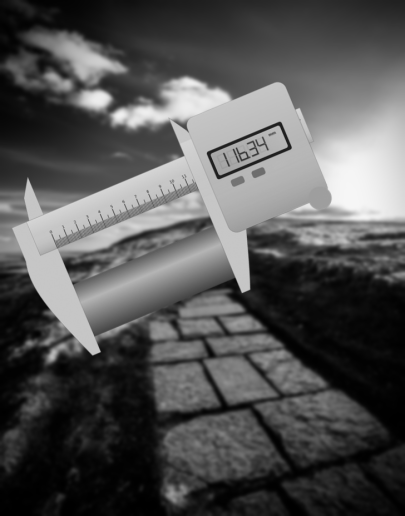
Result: 116.34
